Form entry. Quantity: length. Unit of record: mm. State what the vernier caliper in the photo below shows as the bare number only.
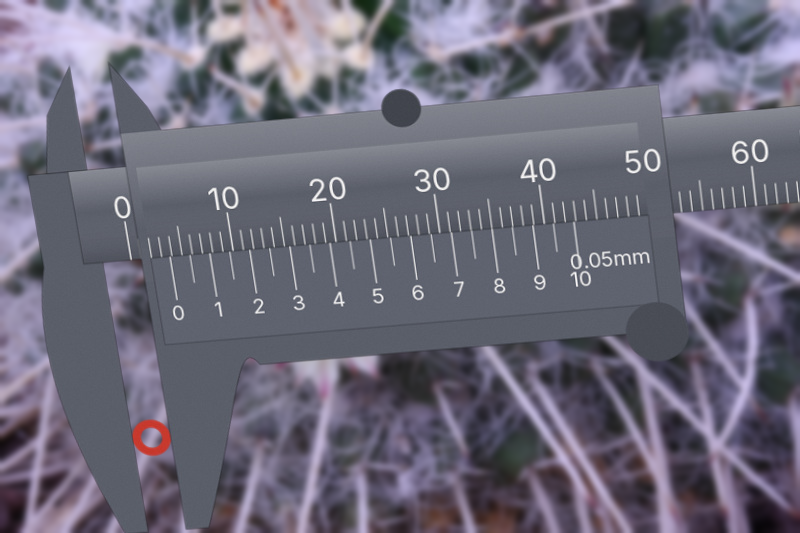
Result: 3.8
